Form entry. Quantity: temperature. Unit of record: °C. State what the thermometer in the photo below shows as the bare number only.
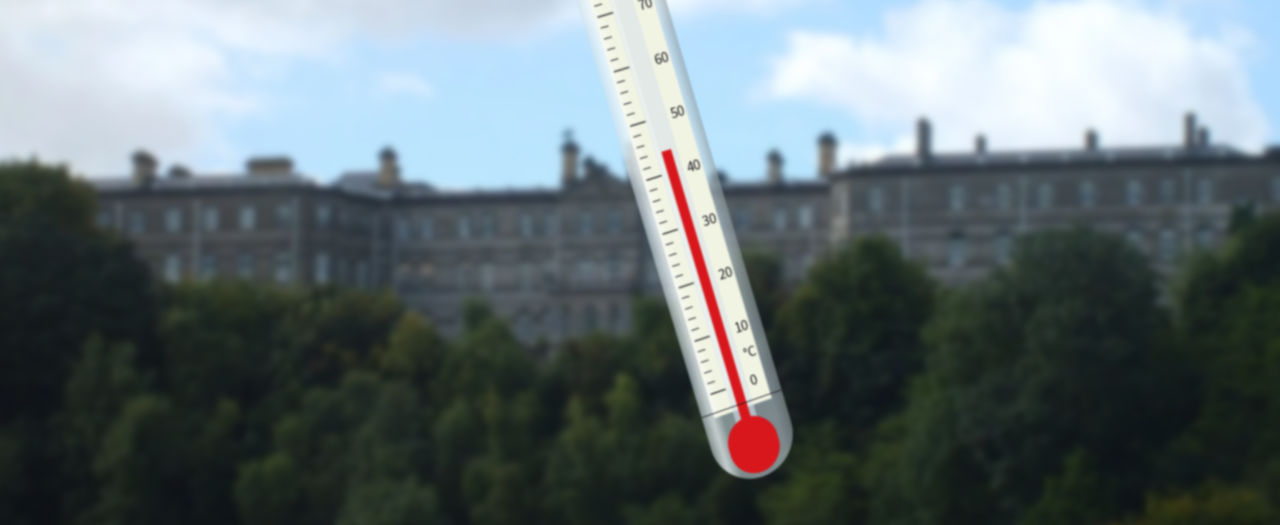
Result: 44
